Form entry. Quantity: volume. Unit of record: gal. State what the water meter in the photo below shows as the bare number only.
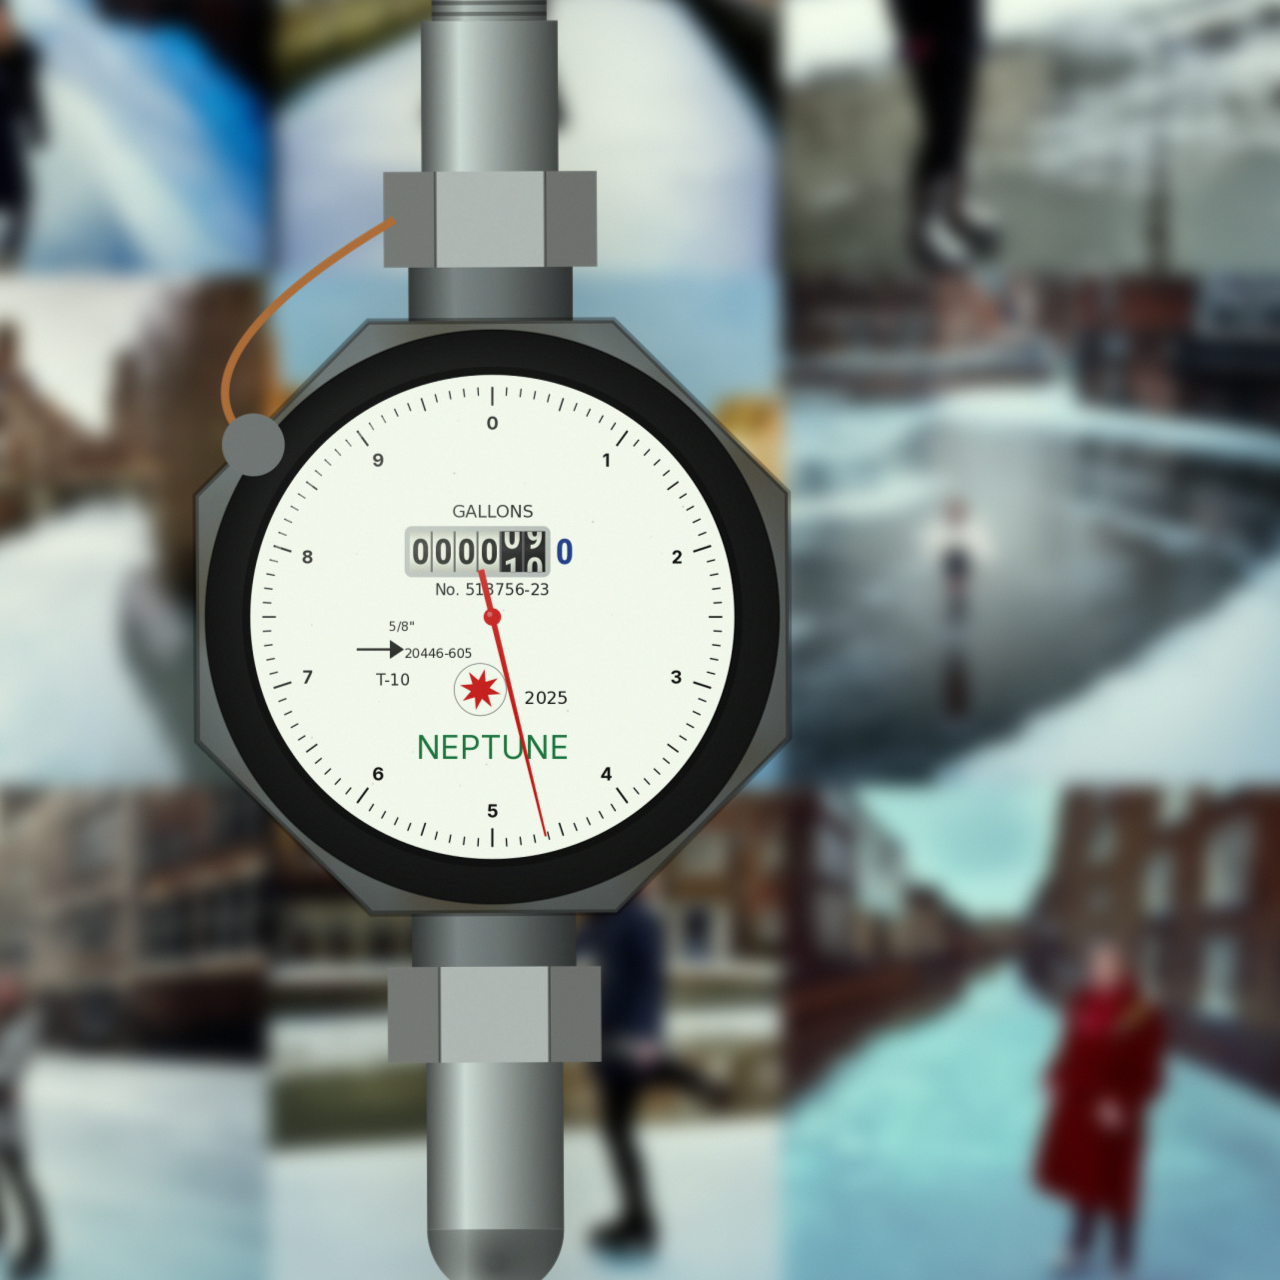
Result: 94.6
